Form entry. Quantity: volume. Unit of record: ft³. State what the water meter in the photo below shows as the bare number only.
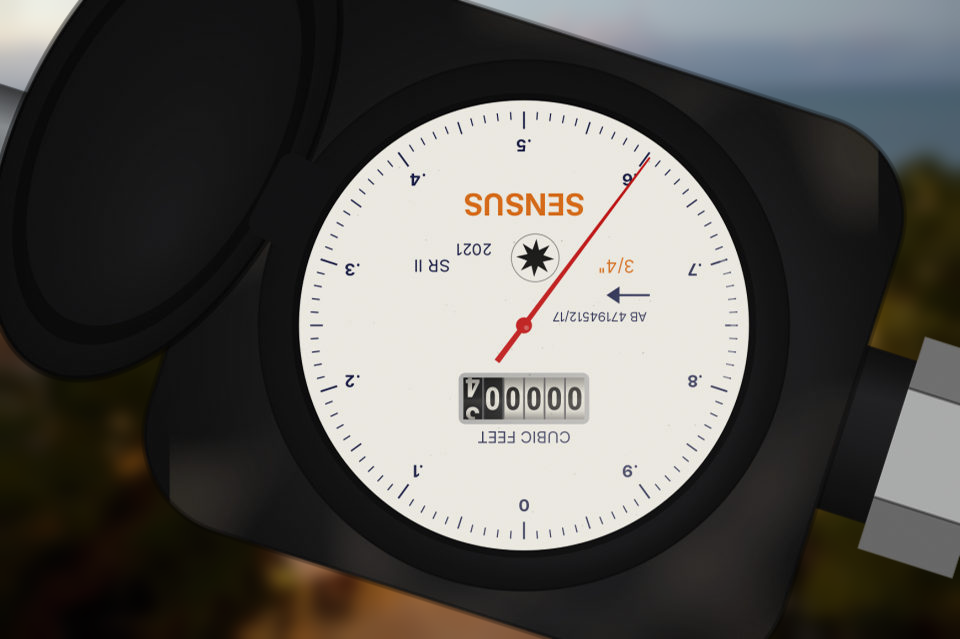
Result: 3.60
